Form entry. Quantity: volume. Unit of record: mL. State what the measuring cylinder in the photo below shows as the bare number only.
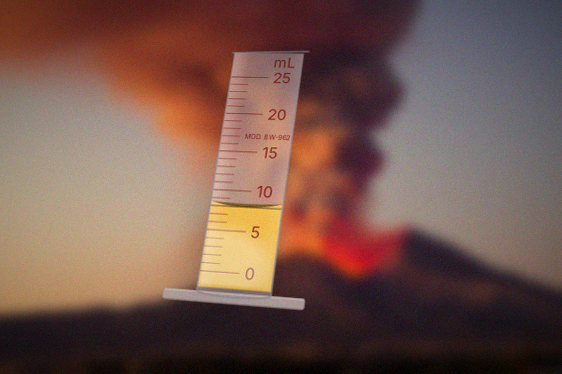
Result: 8
